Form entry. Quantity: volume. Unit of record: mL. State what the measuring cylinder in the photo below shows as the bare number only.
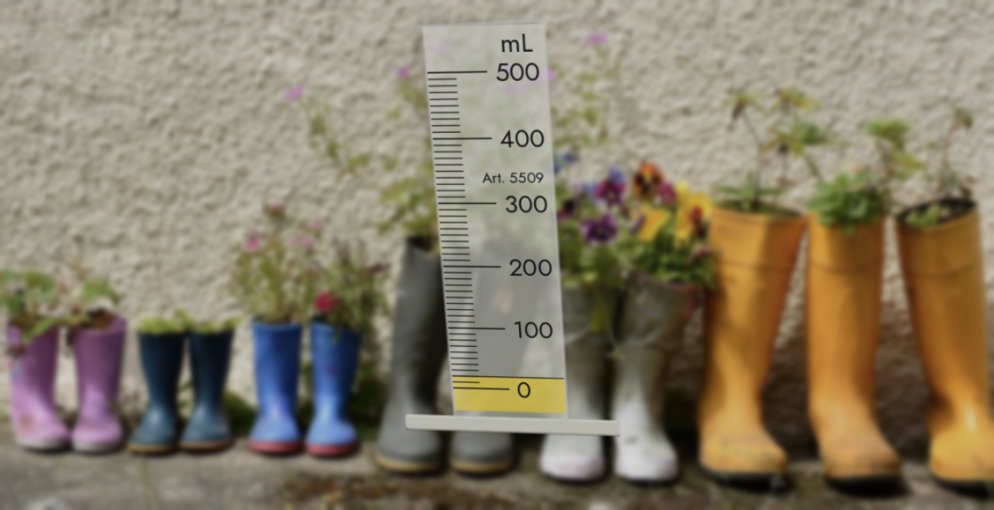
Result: 20
